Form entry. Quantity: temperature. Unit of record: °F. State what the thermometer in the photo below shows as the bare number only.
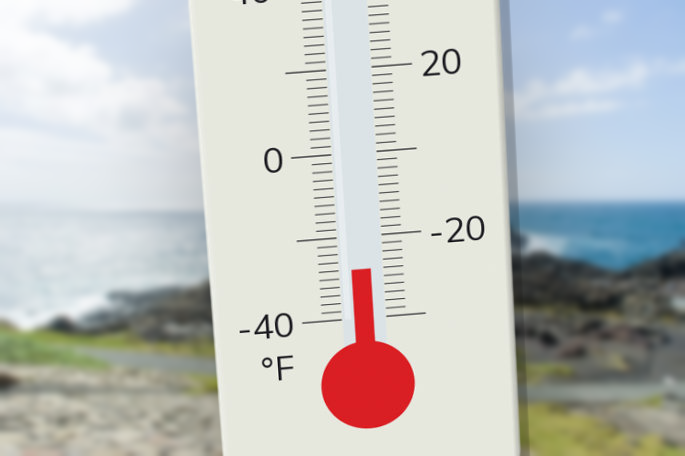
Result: -28
